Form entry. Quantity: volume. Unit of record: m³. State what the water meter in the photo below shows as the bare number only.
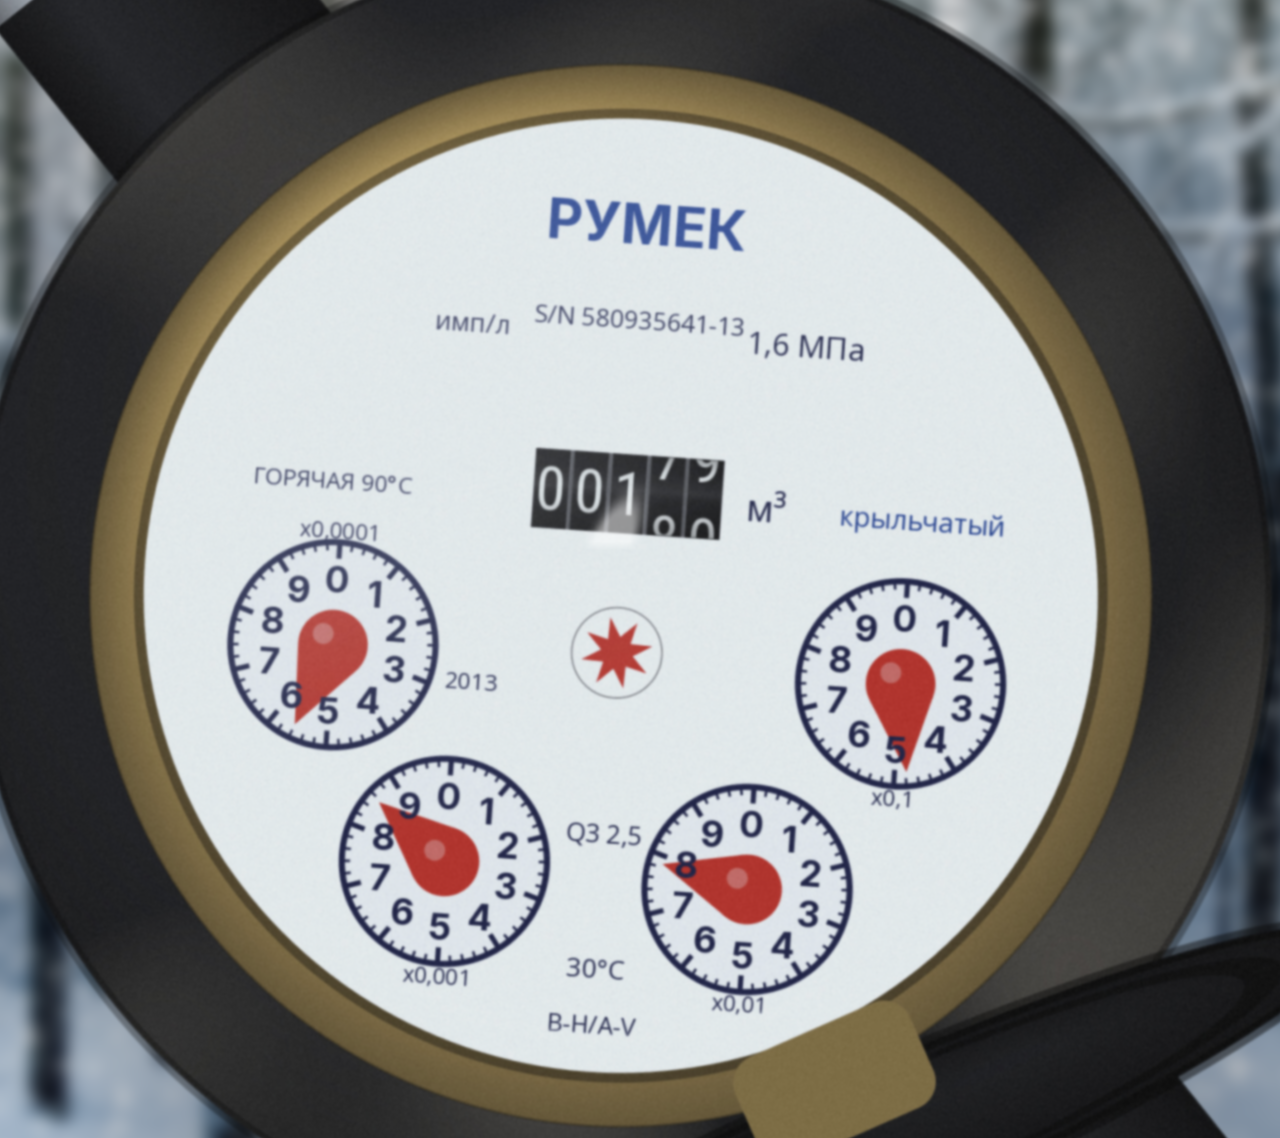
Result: 179.4785
